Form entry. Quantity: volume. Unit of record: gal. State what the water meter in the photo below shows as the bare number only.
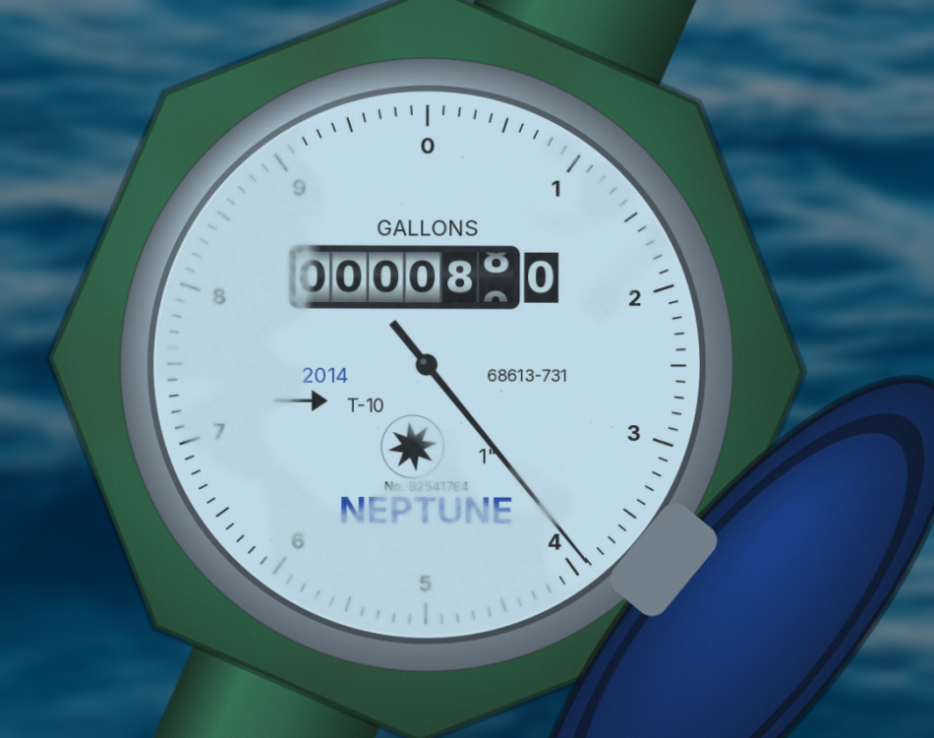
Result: 883.9
